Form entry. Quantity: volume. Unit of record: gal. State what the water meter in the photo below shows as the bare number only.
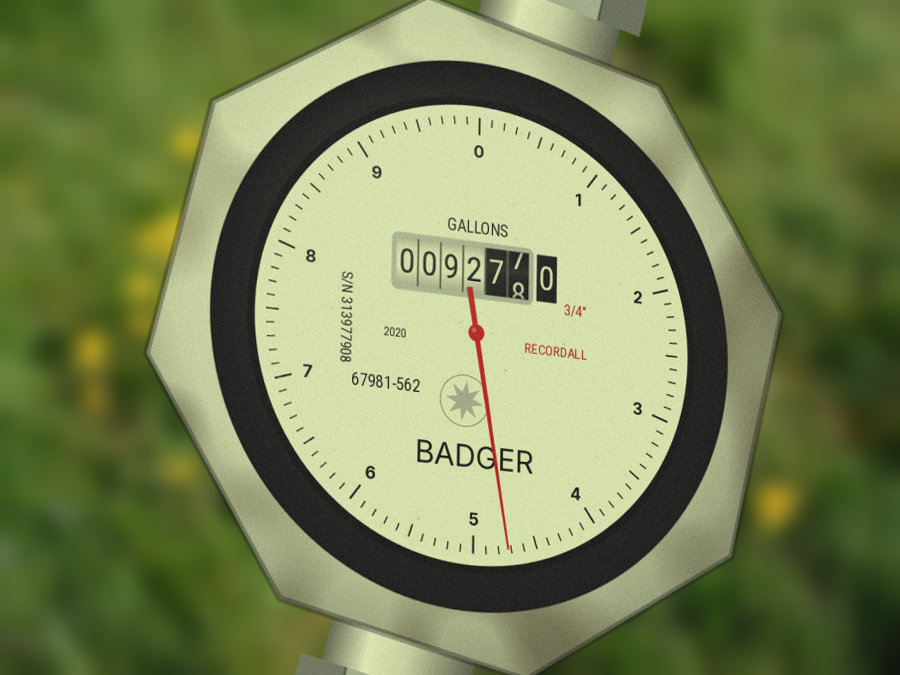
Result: 92774.7
